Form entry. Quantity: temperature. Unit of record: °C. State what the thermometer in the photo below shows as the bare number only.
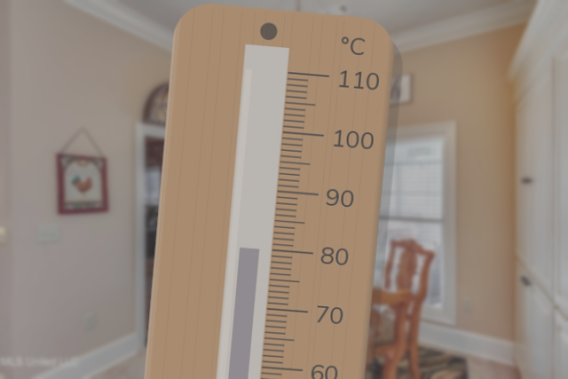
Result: 80
